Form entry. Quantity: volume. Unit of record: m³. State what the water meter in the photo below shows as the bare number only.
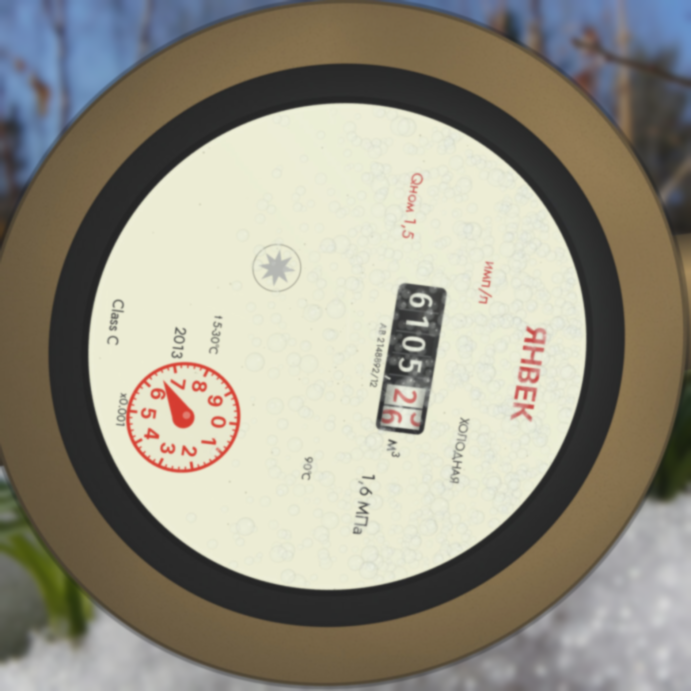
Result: 6105.256
